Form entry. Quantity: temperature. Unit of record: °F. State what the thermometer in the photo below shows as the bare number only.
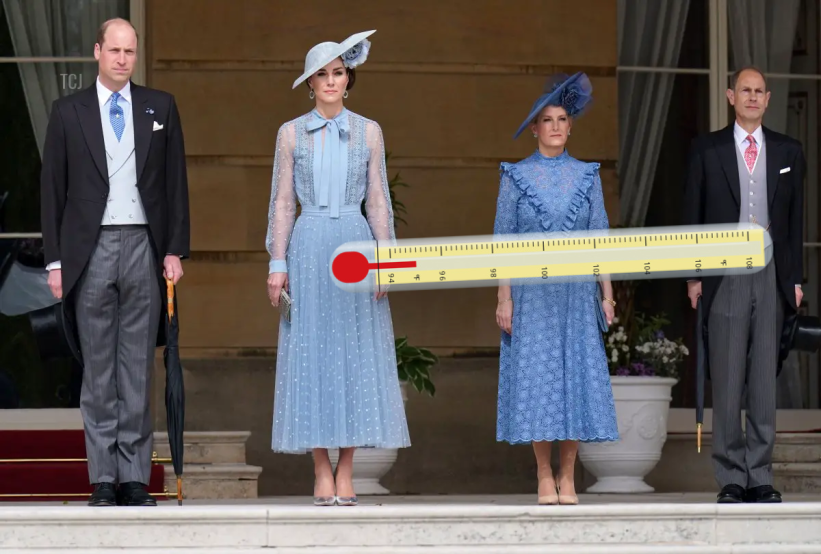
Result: 95
